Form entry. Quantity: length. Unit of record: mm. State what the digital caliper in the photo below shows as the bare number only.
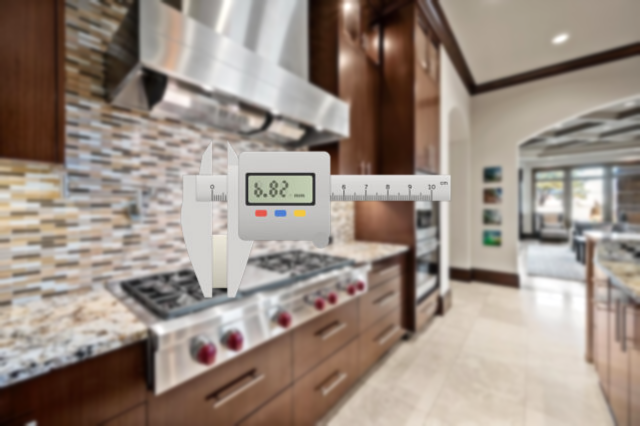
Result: 6.82
